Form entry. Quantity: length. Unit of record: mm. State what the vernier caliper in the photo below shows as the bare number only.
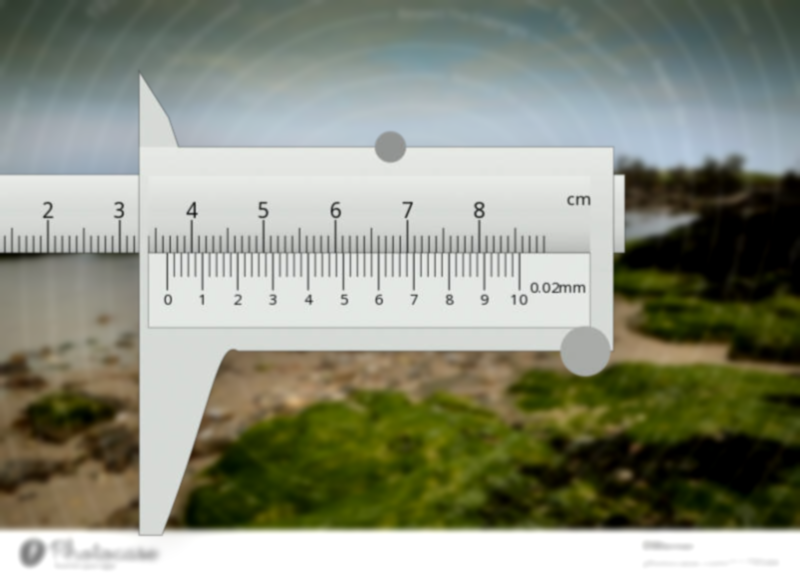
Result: 36.6
